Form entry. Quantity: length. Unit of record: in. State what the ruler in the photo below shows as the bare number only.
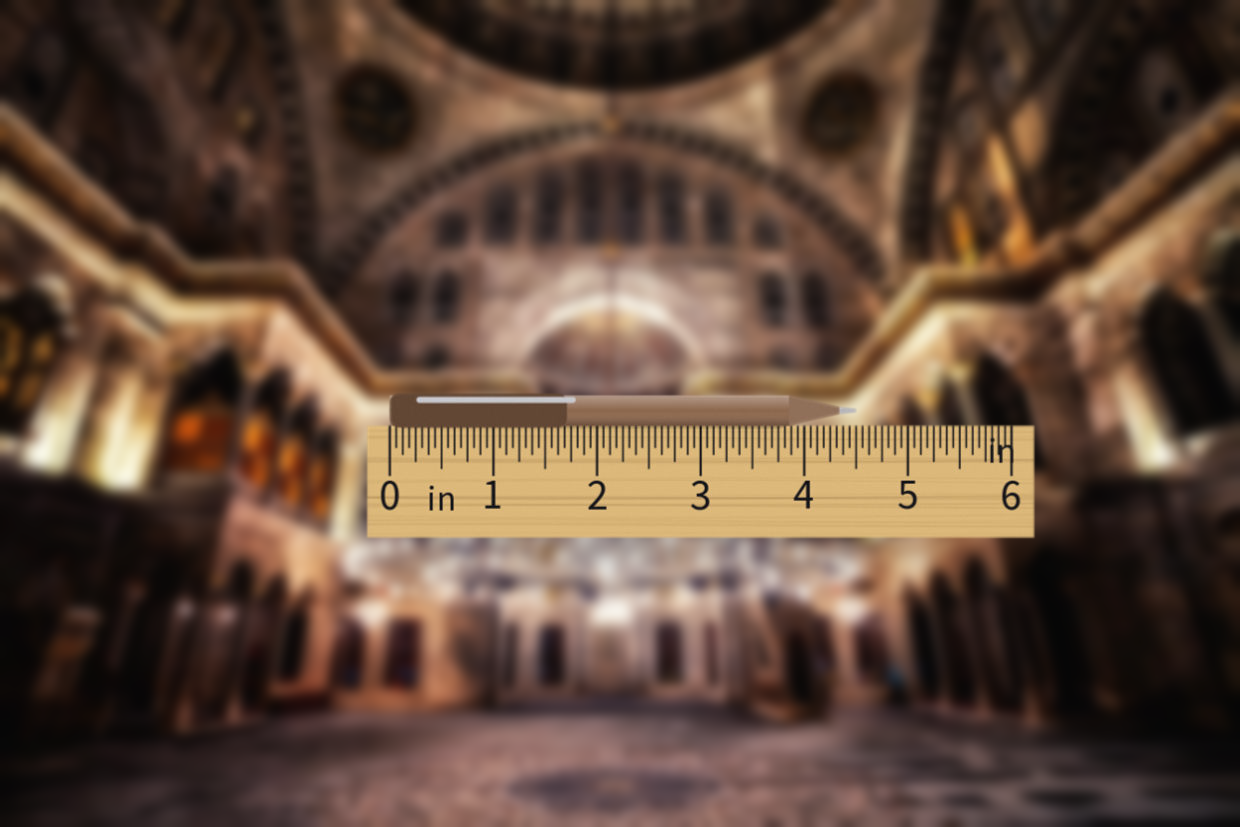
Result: 4.5
